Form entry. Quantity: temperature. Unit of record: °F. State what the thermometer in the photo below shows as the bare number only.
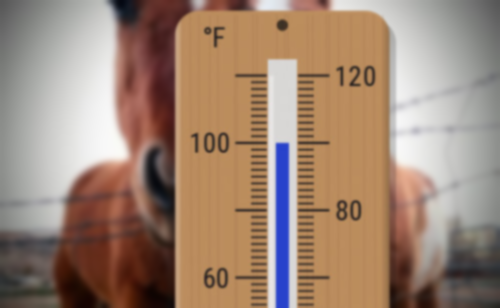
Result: 100
